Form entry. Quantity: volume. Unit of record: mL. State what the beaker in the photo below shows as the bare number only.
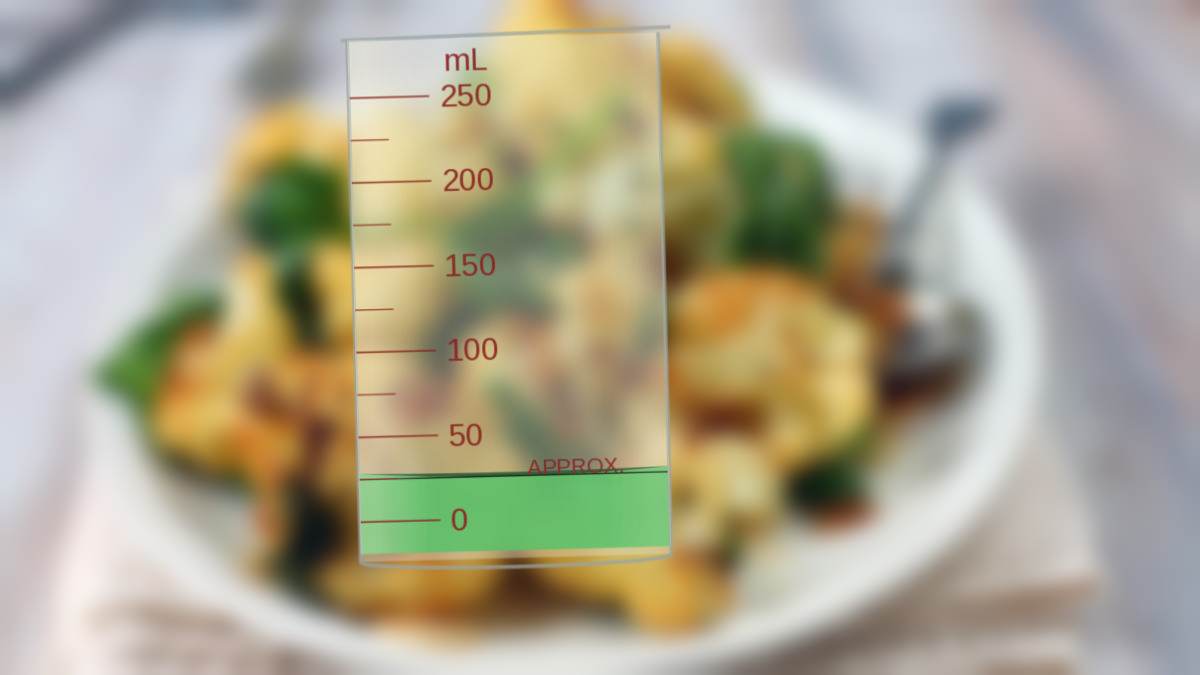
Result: 25
